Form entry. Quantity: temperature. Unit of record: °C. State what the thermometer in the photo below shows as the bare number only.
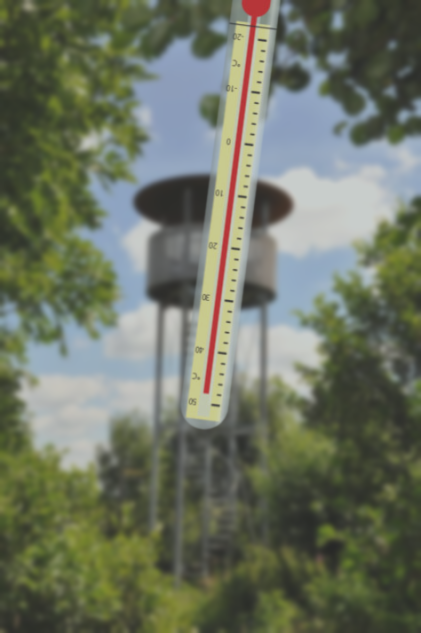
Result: 48
